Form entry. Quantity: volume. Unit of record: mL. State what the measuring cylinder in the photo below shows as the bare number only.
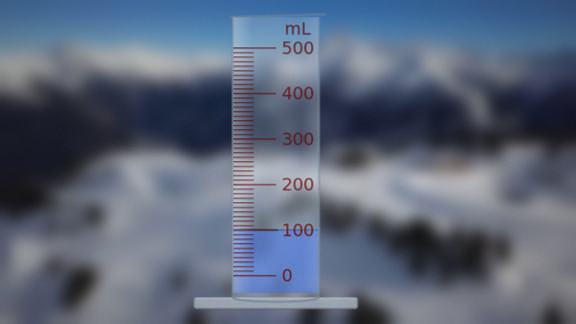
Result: 100
